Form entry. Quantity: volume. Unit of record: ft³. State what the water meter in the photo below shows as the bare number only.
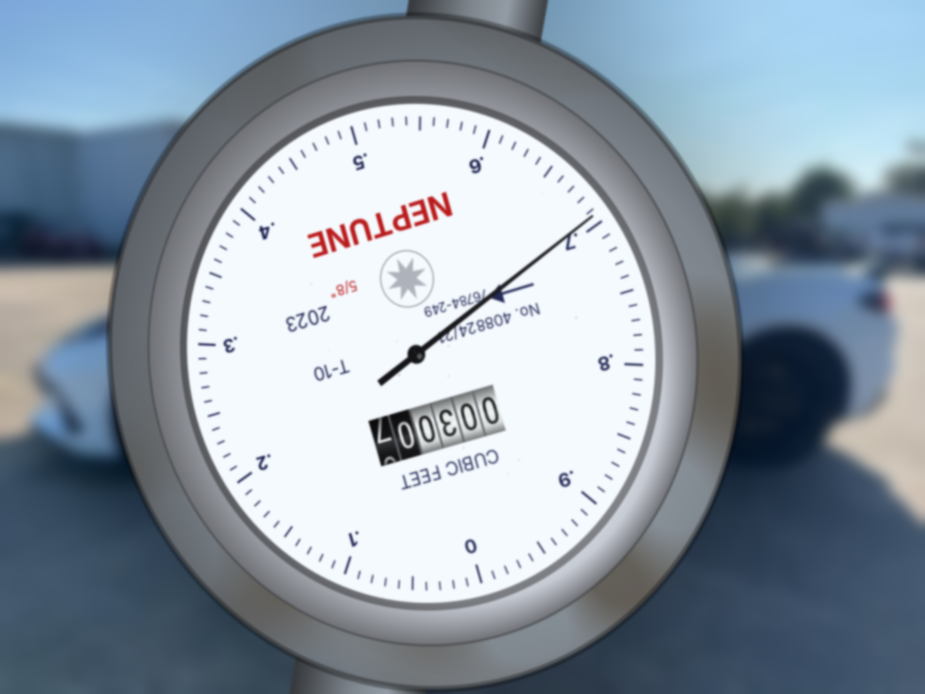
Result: 3006.69
